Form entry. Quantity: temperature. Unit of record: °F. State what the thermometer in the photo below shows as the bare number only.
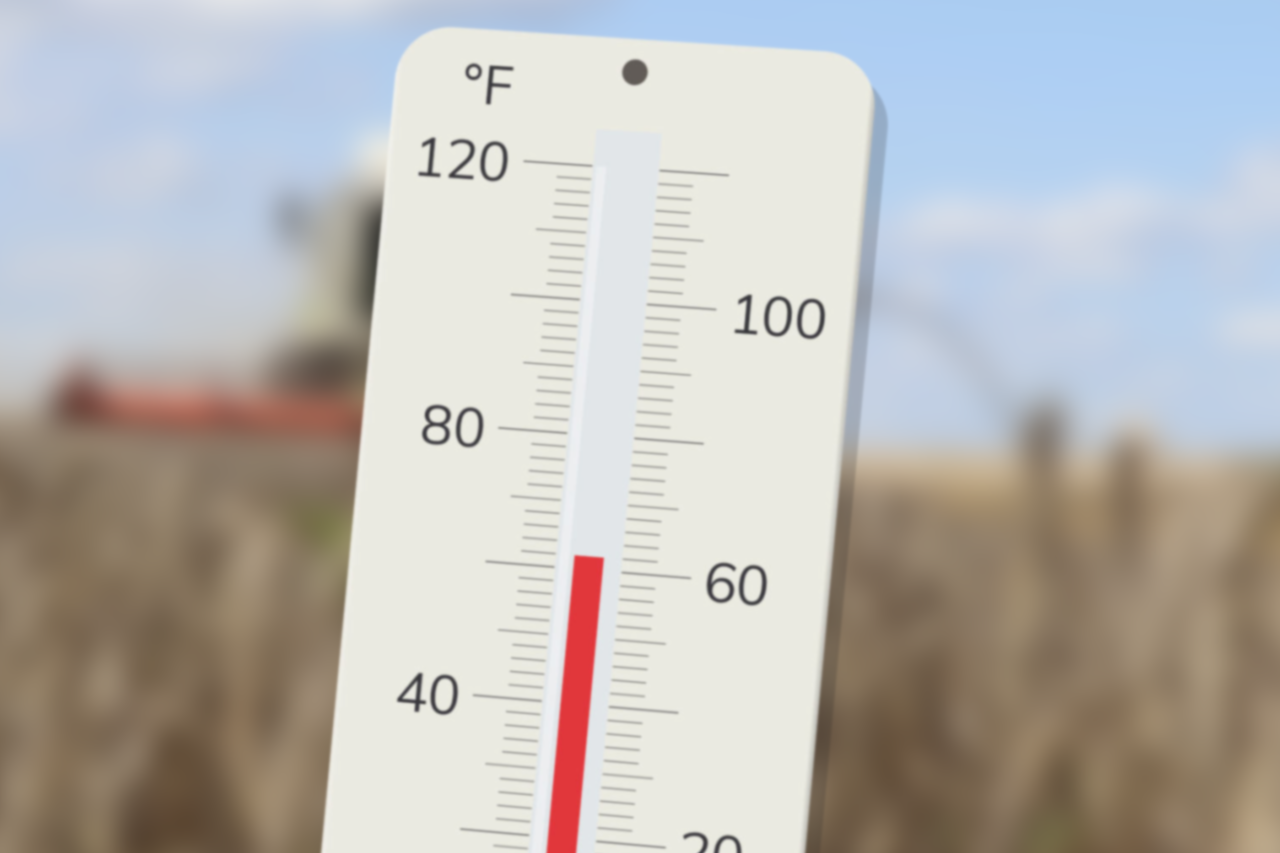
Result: 62
